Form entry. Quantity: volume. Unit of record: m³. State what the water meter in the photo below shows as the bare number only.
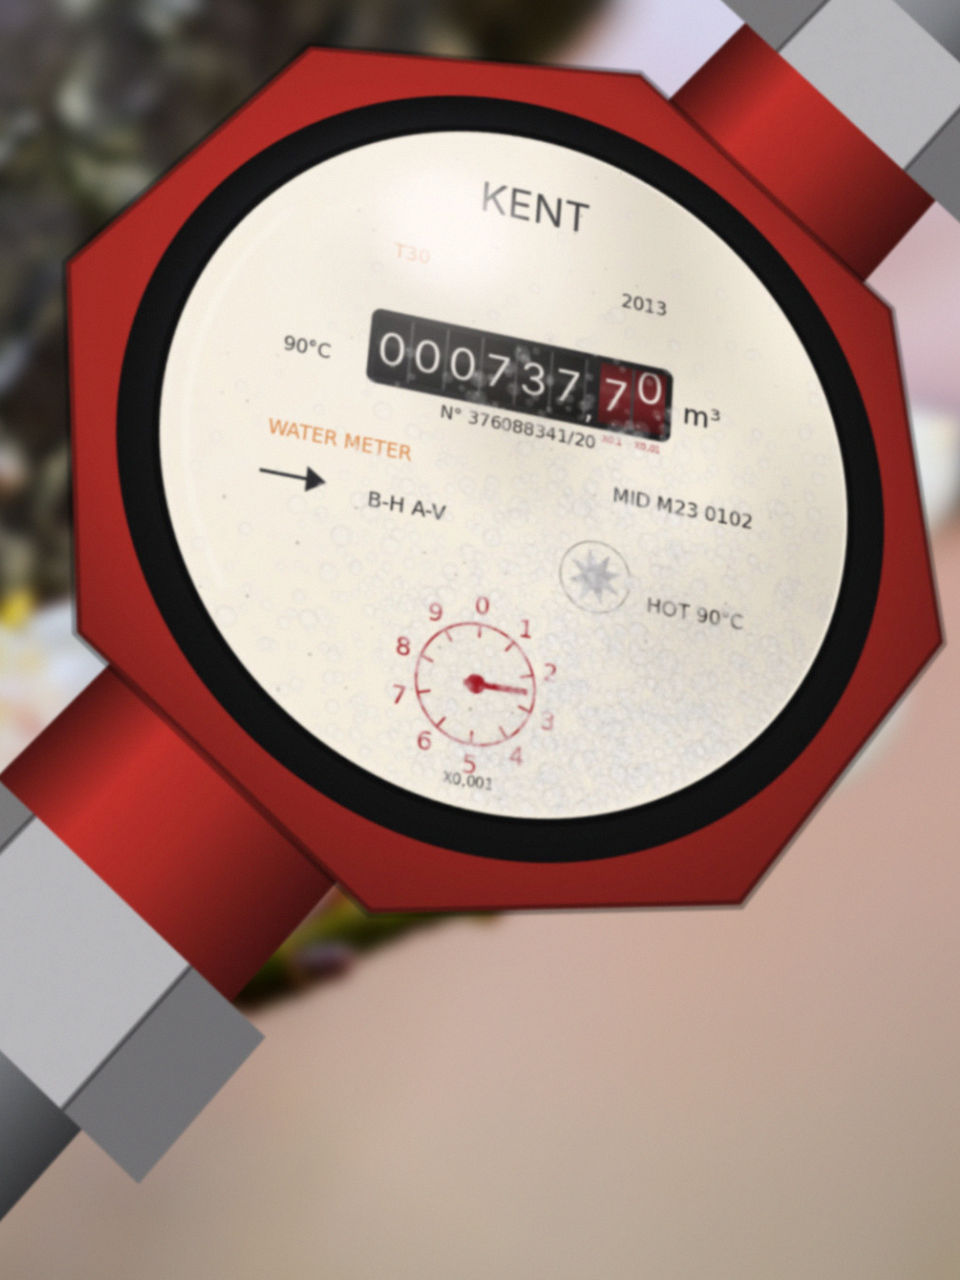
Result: 737.702
